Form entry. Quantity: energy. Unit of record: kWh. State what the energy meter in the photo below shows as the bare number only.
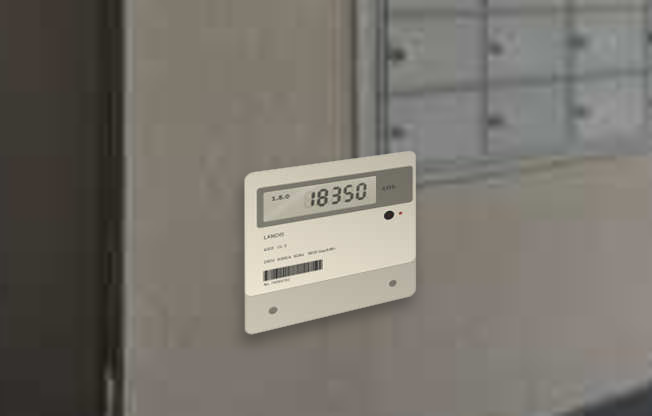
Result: 18350
